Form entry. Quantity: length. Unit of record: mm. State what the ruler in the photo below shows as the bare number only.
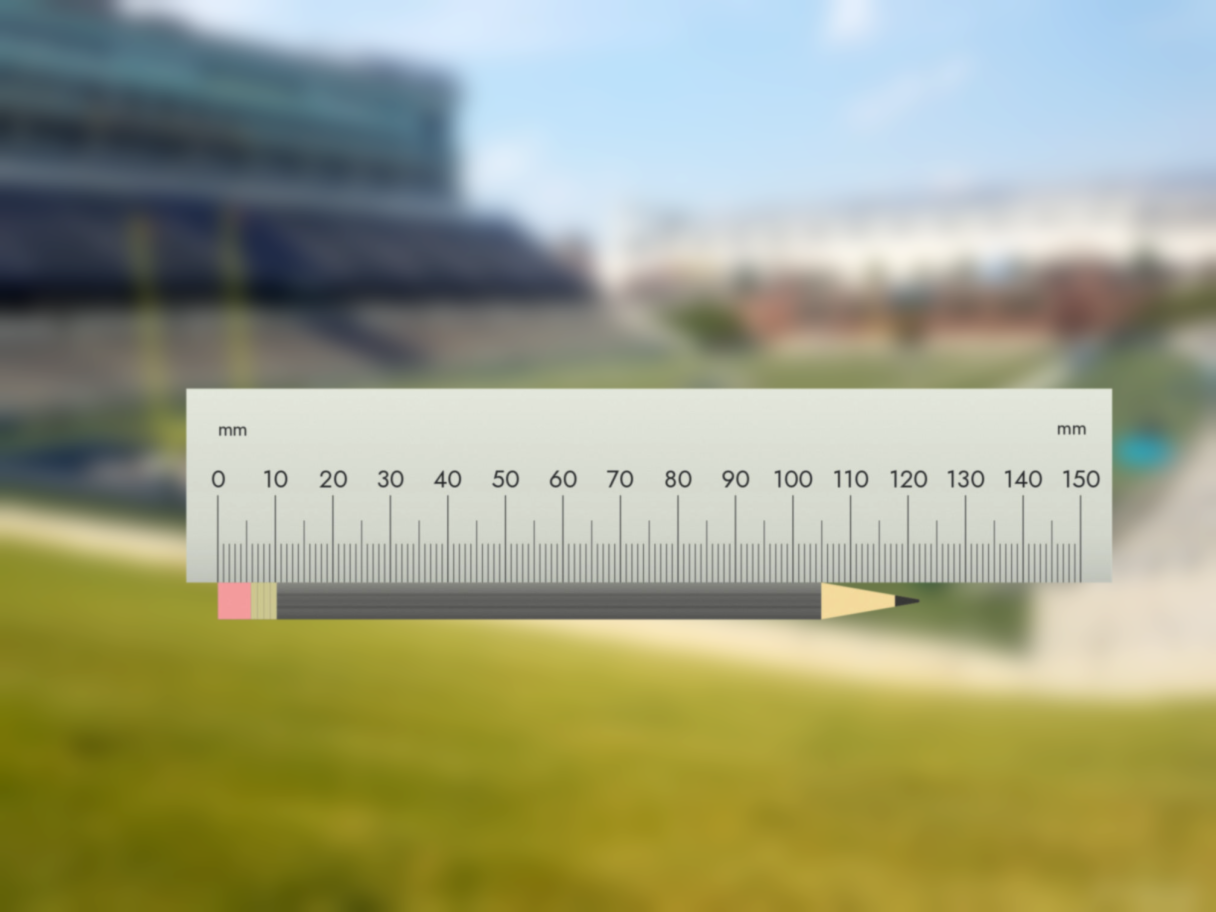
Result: 122
